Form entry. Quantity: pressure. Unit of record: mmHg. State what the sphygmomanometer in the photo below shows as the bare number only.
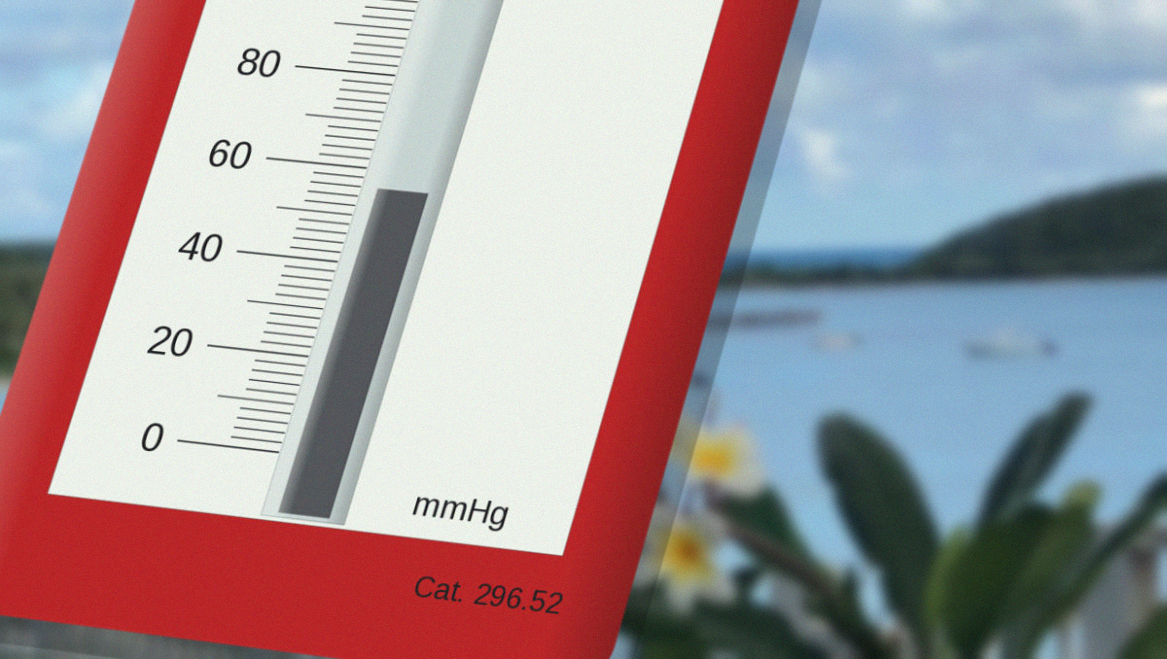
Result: 56
